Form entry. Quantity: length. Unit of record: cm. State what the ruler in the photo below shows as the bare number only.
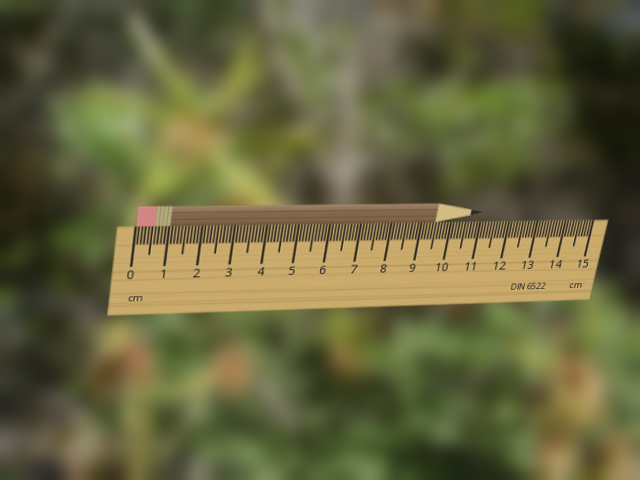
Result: 11
